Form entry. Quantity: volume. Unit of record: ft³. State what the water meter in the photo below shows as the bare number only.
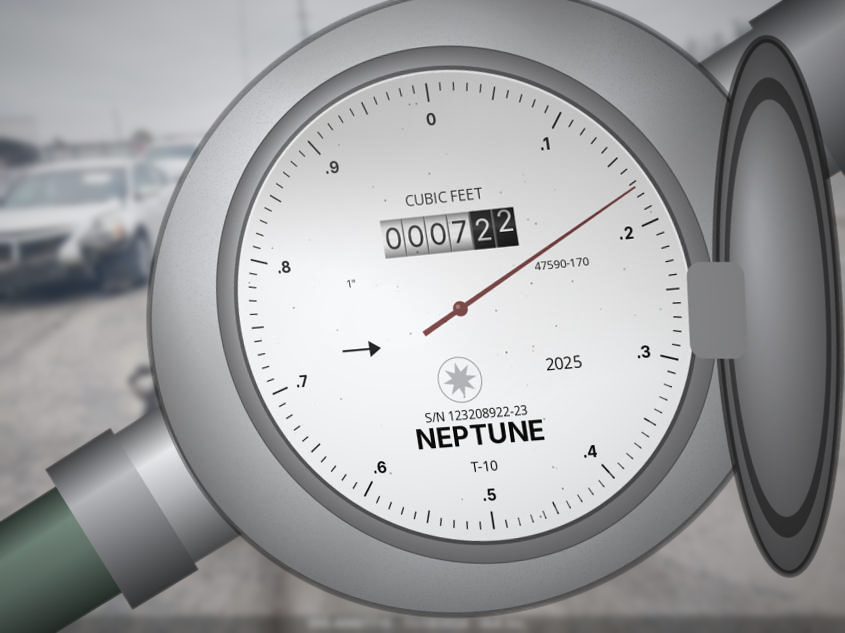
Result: 722.17
